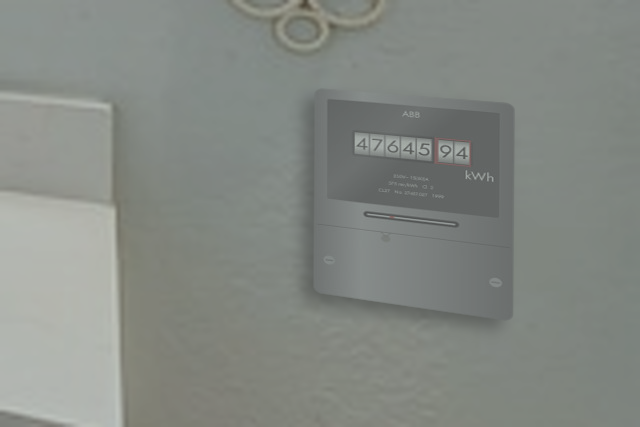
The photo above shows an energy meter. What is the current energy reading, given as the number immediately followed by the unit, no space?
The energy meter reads 47645.94kWh
